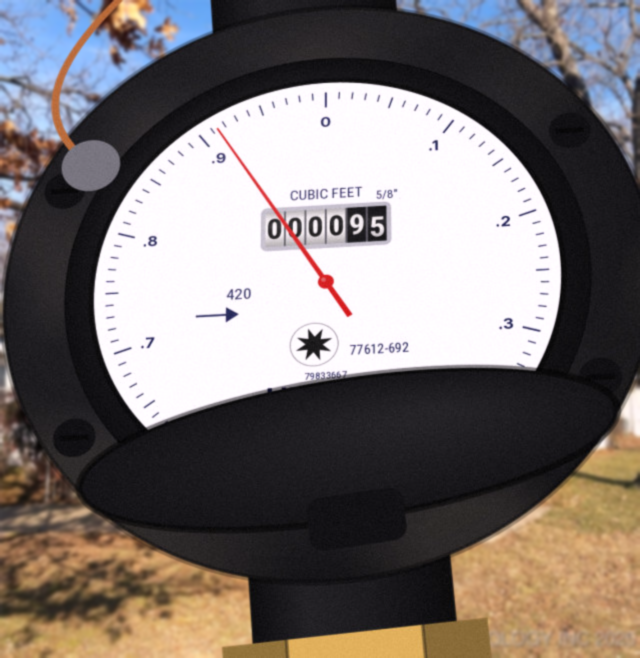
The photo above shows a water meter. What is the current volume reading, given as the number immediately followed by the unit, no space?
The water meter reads 94.91ft³
